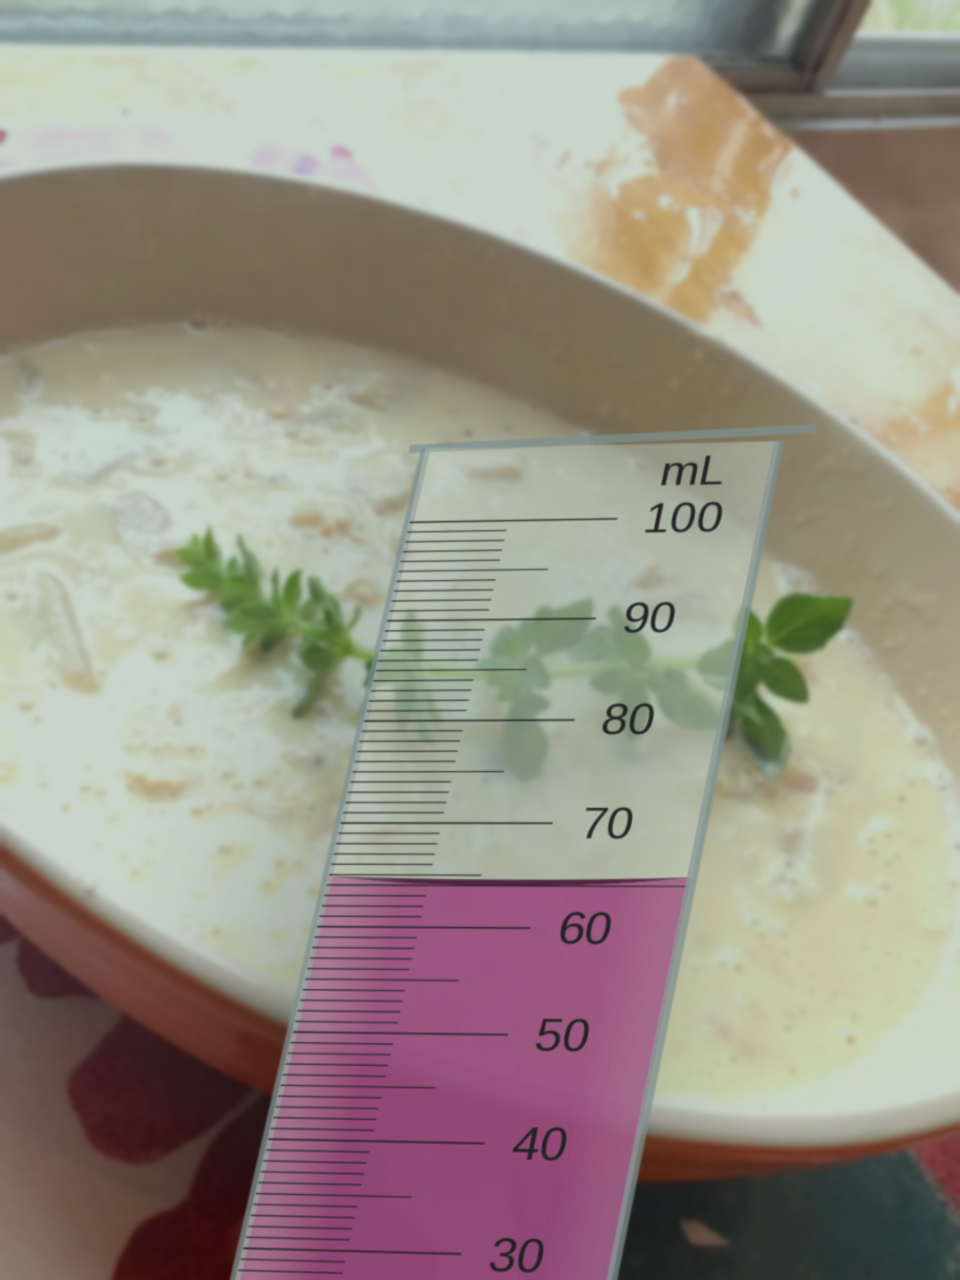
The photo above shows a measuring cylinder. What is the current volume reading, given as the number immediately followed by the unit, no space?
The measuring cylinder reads 64mL
